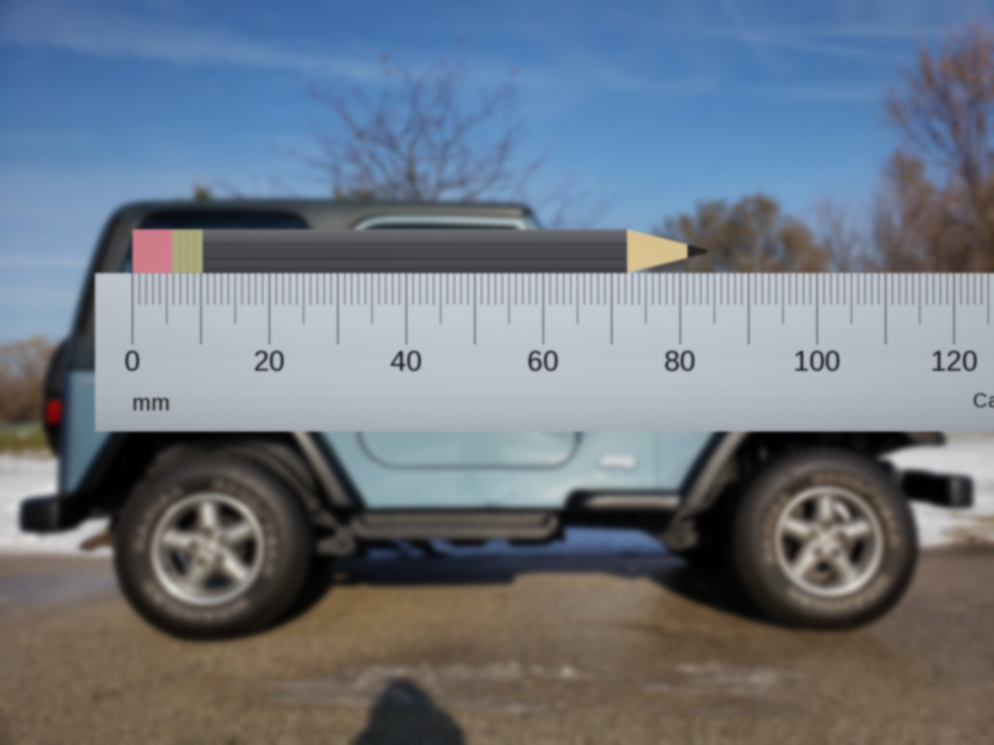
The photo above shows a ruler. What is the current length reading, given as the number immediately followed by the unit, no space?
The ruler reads 84mm
